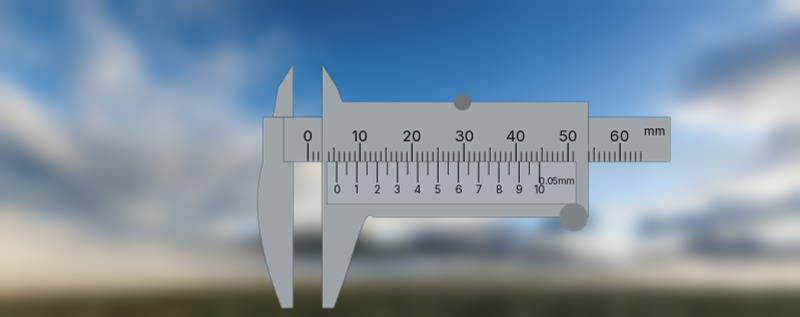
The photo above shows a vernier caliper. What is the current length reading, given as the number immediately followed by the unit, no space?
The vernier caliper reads 5.5mm
